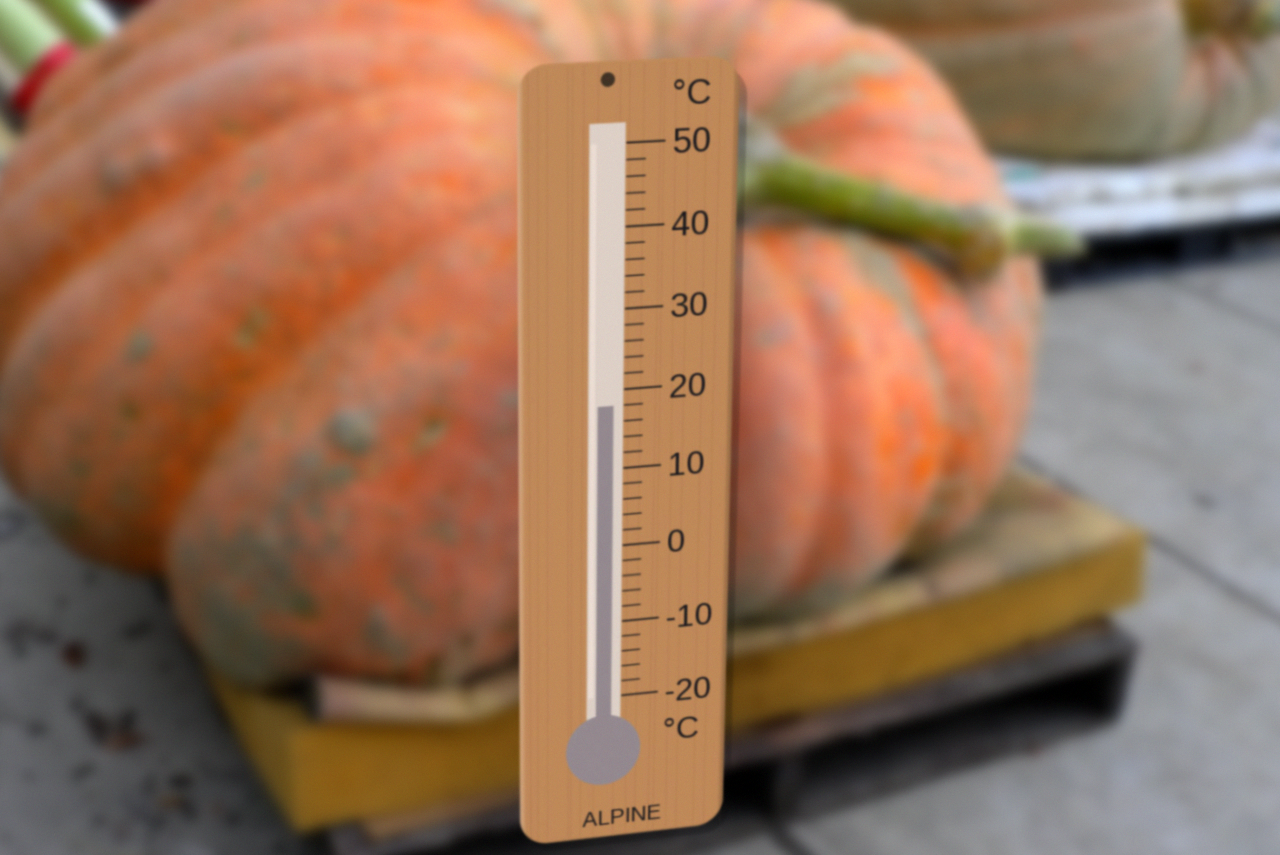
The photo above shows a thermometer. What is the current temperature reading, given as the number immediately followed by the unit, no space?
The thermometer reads 18°C
